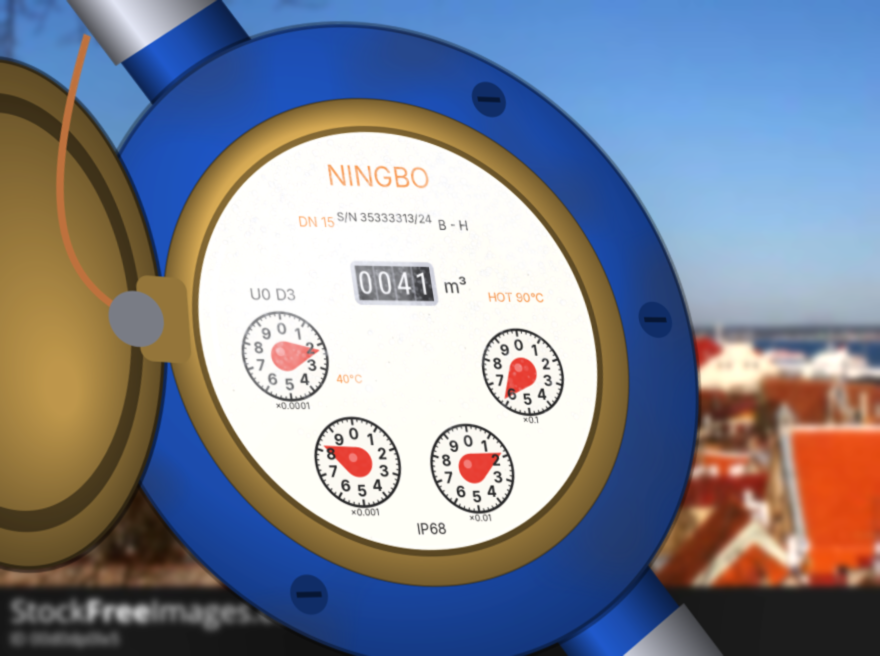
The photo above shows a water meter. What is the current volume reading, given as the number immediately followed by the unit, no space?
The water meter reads 41.6182m³
